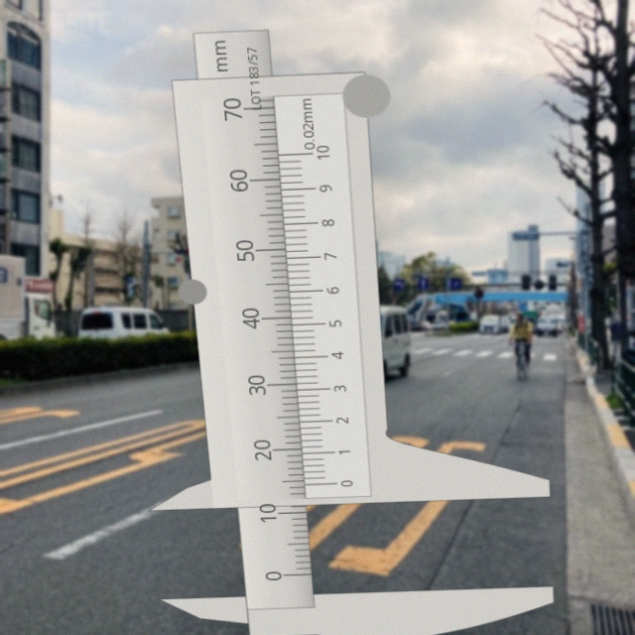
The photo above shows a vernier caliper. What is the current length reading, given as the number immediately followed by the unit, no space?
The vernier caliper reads 14.4mm
